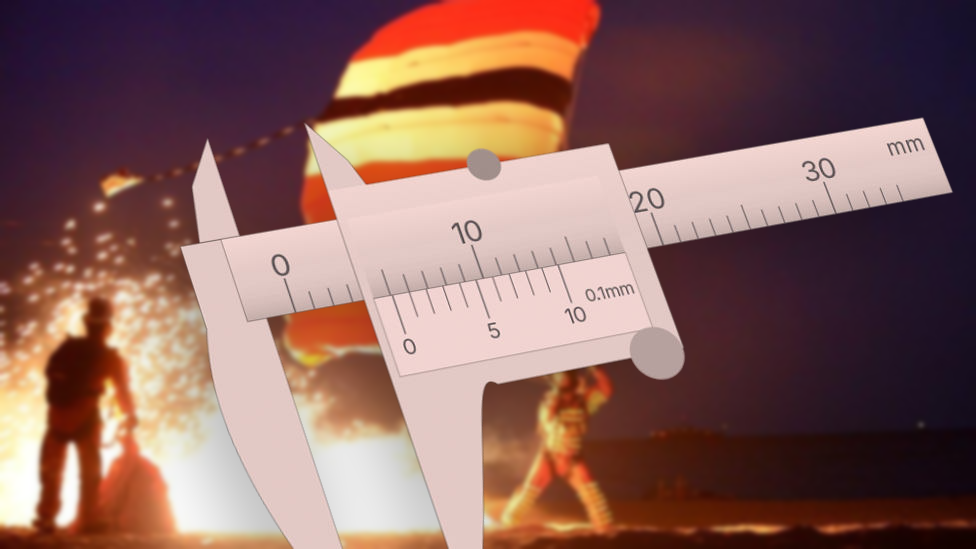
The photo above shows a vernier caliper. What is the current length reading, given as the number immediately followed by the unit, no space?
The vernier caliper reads 5.1mm
